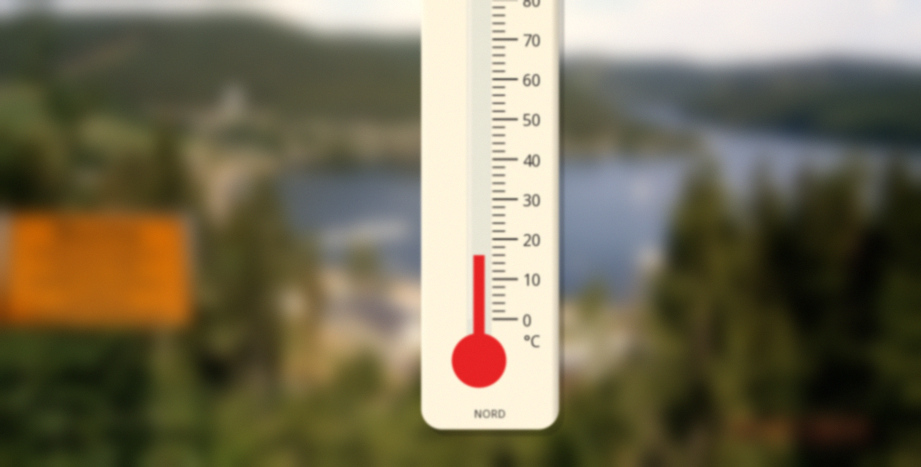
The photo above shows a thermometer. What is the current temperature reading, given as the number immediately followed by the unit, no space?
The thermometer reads 16°C
